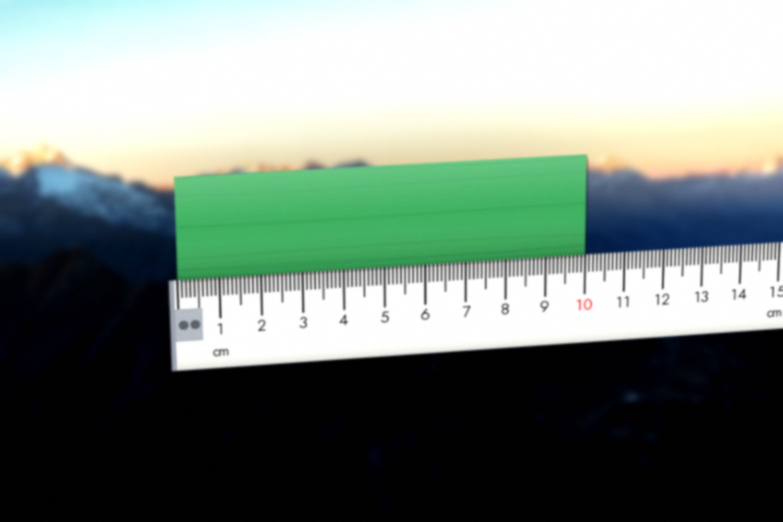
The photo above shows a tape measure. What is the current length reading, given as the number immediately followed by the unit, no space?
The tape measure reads 10cm
